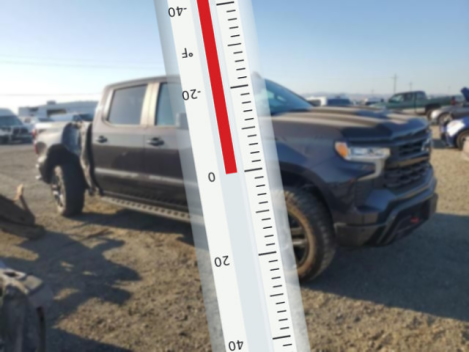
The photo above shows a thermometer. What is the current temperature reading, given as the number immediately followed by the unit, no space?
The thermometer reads 0°F
